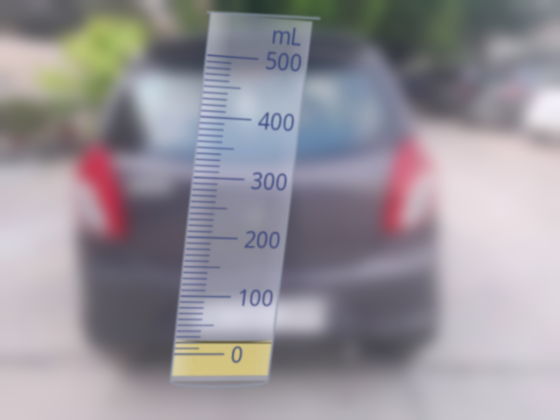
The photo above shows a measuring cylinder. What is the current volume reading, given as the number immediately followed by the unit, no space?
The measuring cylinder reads 20mL
